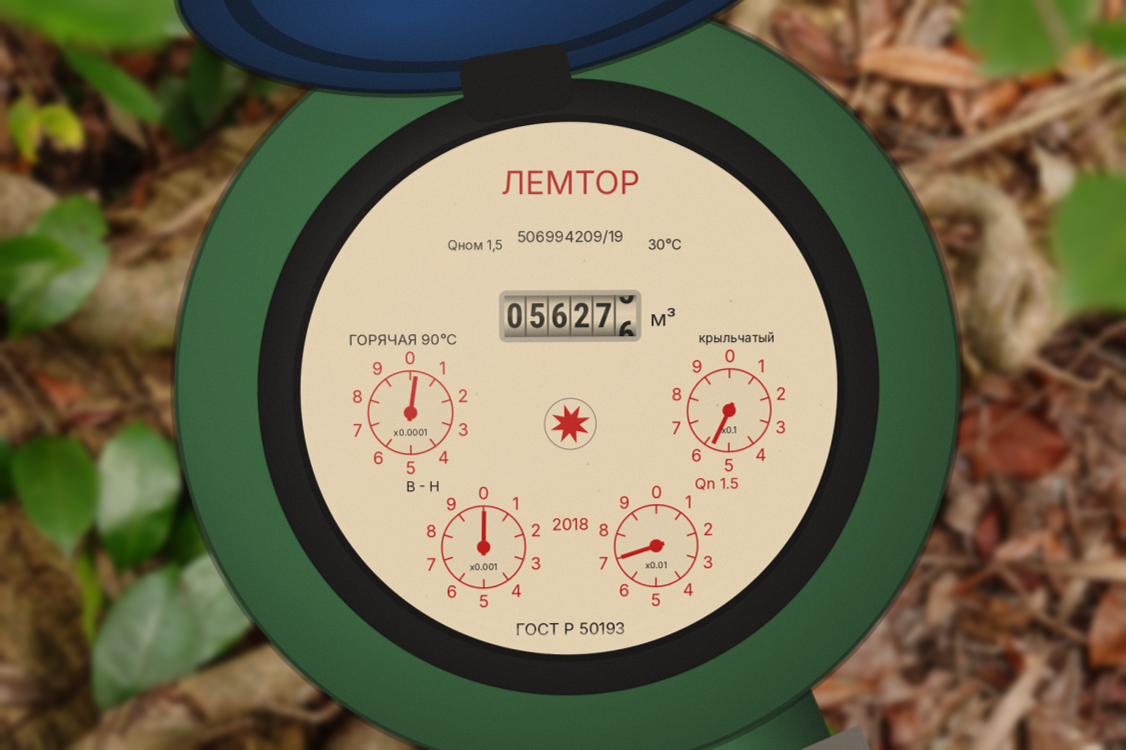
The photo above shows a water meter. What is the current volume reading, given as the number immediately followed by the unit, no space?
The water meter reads 56275.5700m³
